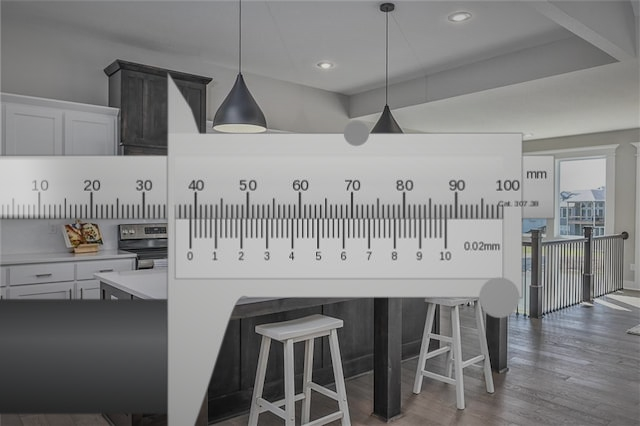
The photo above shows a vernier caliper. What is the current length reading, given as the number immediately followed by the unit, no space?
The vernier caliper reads 39.0mm
